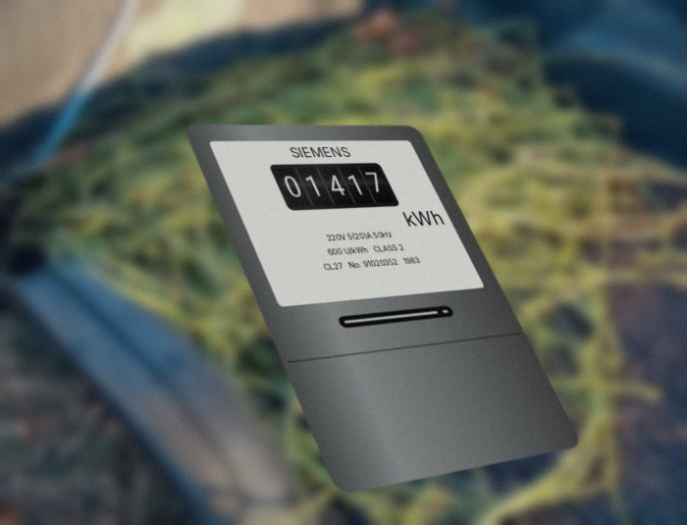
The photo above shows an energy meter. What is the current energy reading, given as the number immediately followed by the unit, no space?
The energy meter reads 1417kWh
